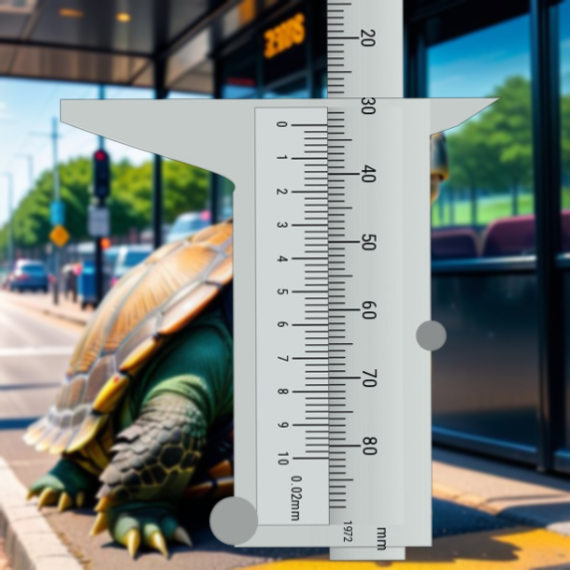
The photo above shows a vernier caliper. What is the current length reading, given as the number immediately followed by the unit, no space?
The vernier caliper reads 32.8mm
